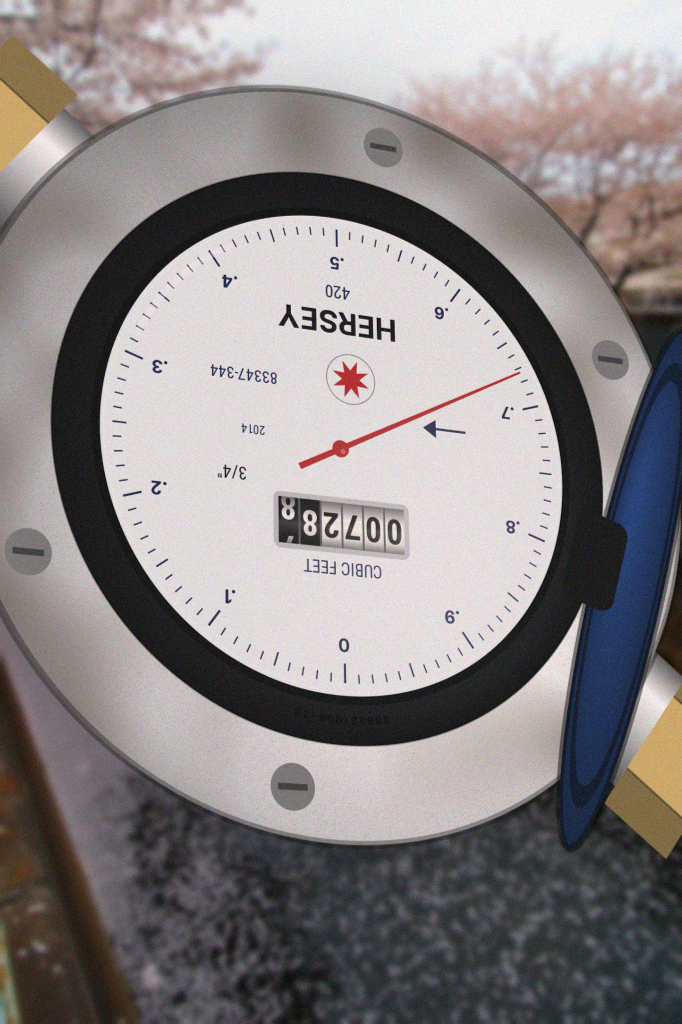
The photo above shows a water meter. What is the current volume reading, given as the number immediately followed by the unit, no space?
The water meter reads 7287.67ft³
